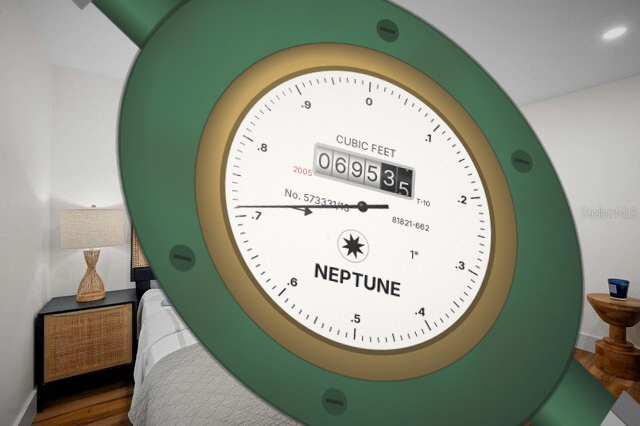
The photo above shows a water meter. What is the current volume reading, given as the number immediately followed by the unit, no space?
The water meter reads 69534.71ft³
